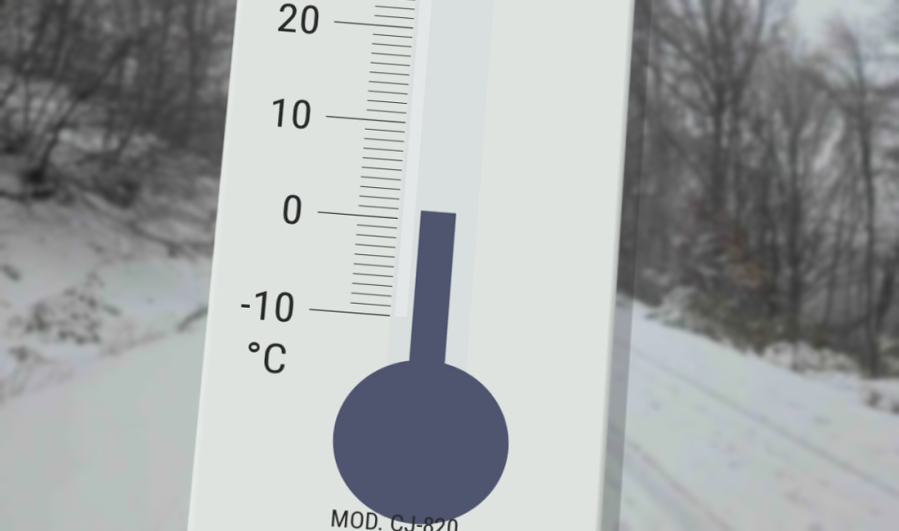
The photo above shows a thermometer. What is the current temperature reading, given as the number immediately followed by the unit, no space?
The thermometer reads 1°C
